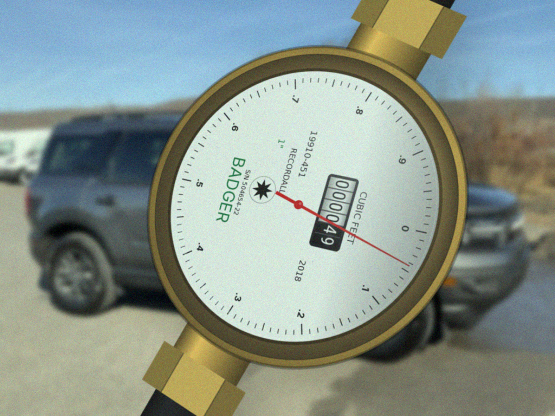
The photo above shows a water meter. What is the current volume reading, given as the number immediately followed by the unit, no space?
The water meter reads 49.04ft³
